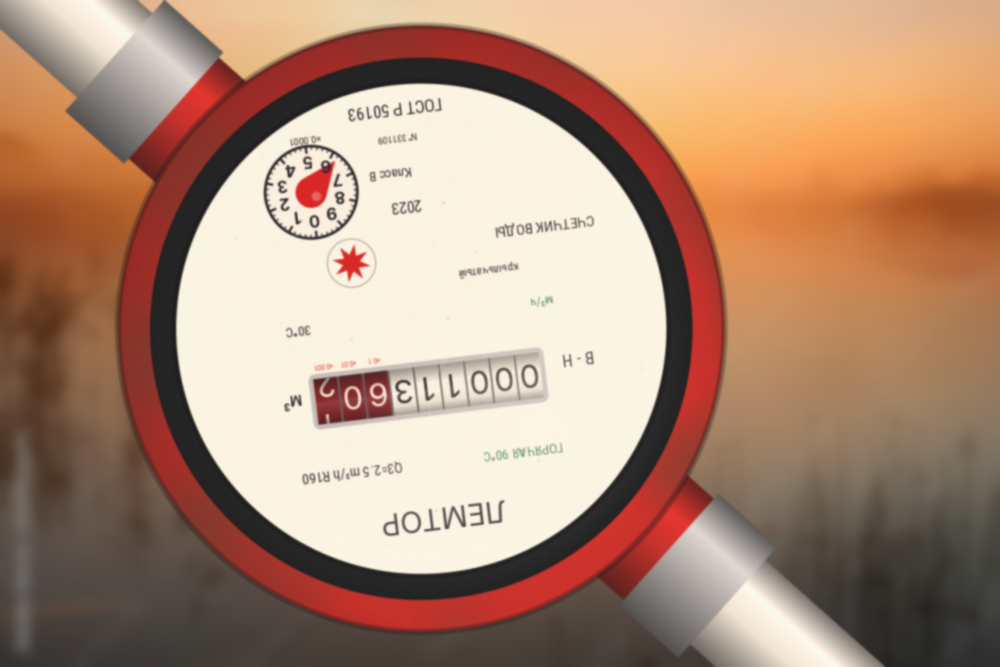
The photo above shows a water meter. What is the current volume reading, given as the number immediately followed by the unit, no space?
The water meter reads 113.6016m³
